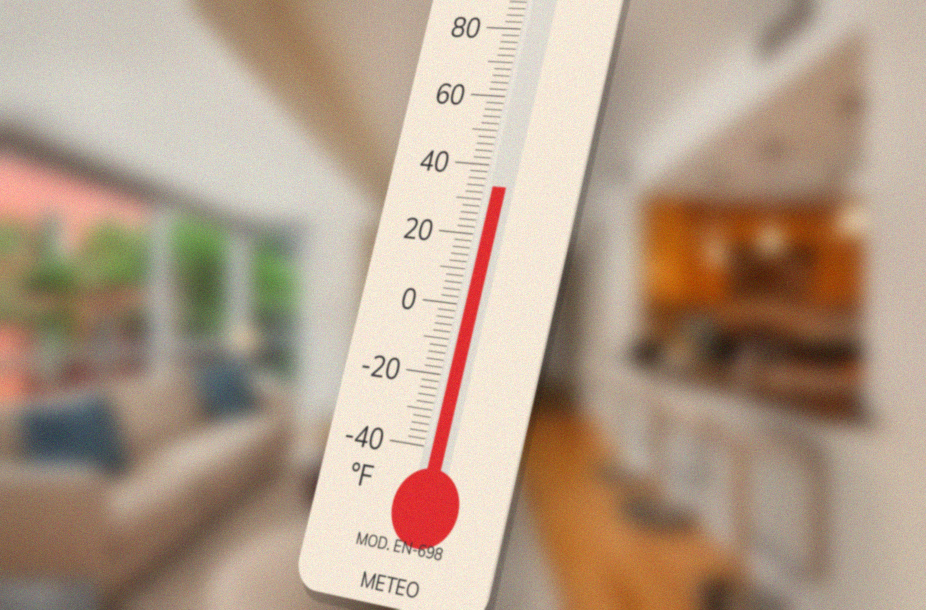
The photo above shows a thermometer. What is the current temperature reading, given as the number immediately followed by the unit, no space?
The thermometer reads 34°F
